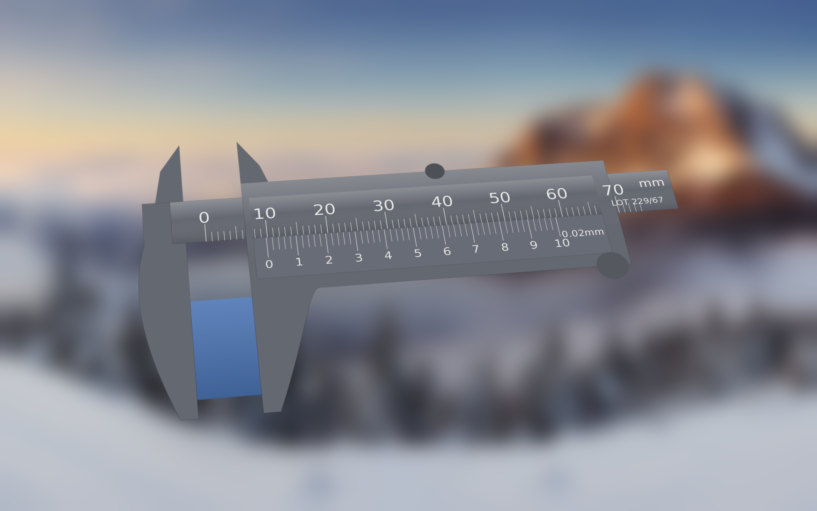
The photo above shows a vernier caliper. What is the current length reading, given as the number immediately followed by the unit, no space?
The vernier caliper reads 9.8mm
